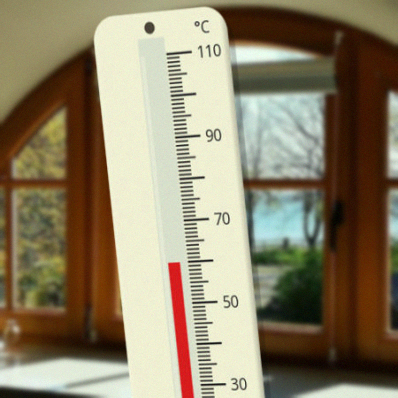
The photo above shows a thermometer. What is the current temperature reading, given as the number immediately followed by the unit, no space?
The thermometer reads 60°C
